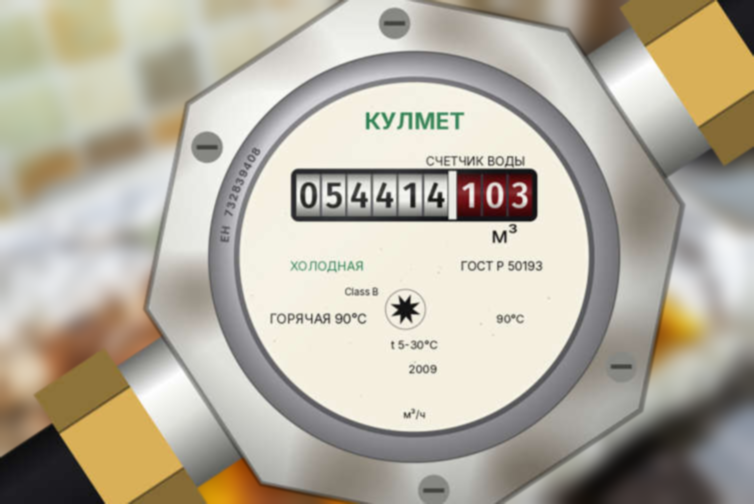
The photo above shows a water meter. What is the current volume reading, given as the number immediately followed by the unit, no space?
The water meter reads 54414.103m³
